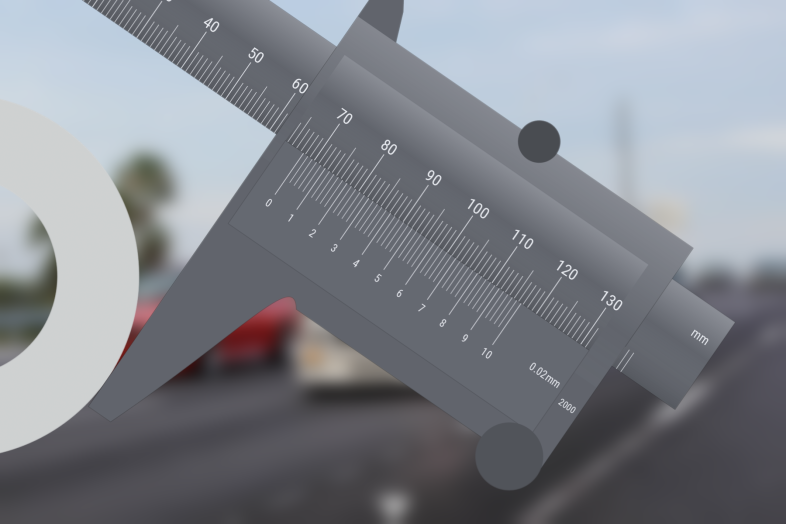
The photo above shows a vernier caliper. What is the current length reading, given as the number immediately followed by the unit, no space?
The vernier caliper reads 67.6mm
